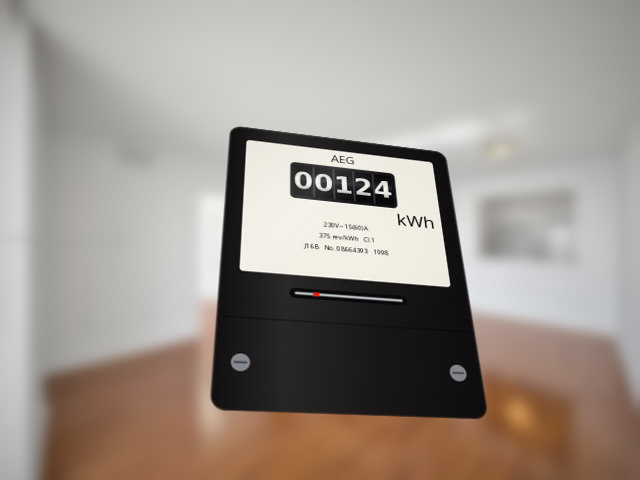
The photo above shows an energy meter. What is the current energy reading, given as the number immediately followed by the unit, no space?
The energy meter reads 124kWh
